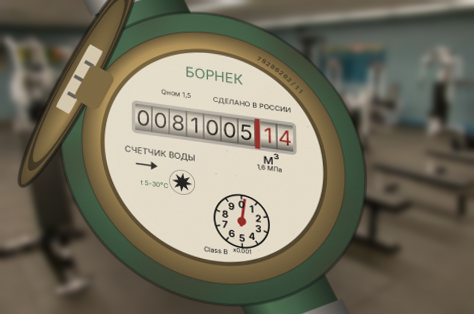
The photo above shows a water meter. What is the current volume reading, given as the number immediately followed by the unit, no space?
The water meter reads 81005.140m³
